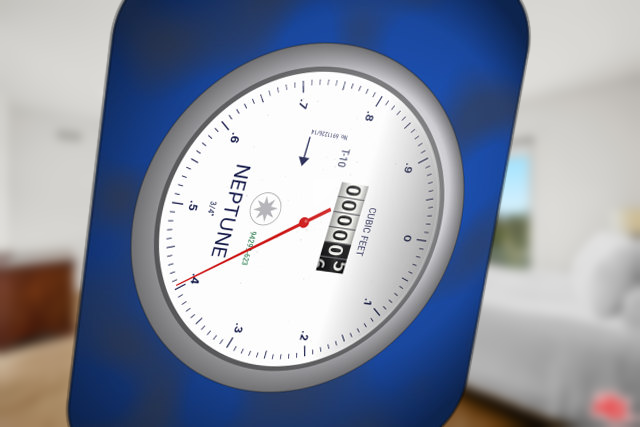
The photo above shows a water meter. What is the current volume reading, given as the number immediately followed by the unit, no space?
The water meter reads 5.40ft³
